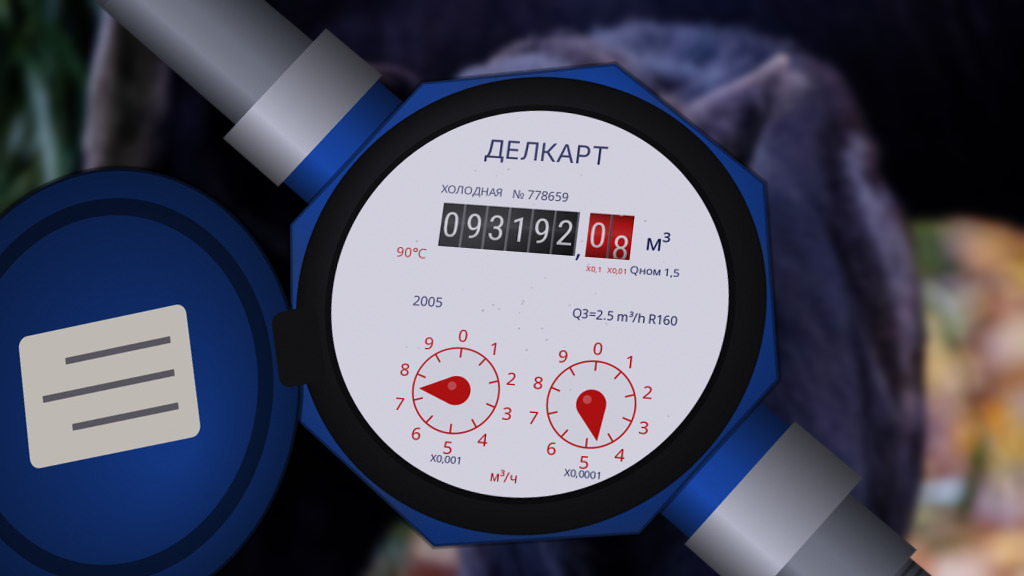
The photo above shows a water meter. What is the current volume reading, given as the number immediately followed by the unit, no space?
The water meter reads 93192.0774m³
